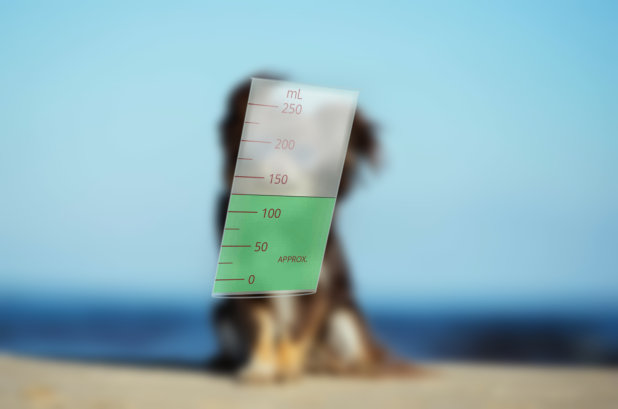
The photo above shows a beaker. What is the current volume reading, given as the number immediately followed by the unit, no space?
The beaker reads 125mL
